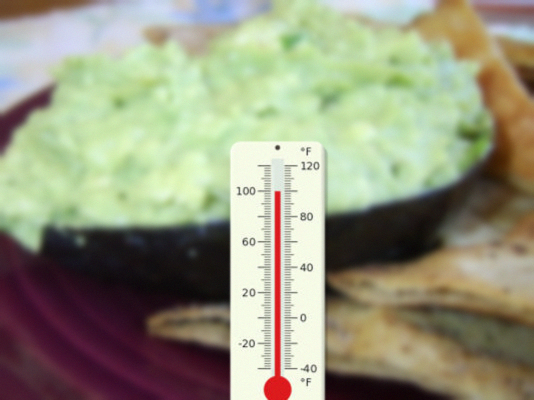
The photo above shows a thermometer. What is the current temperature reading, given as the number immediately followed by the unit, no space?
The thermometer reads 100°F
